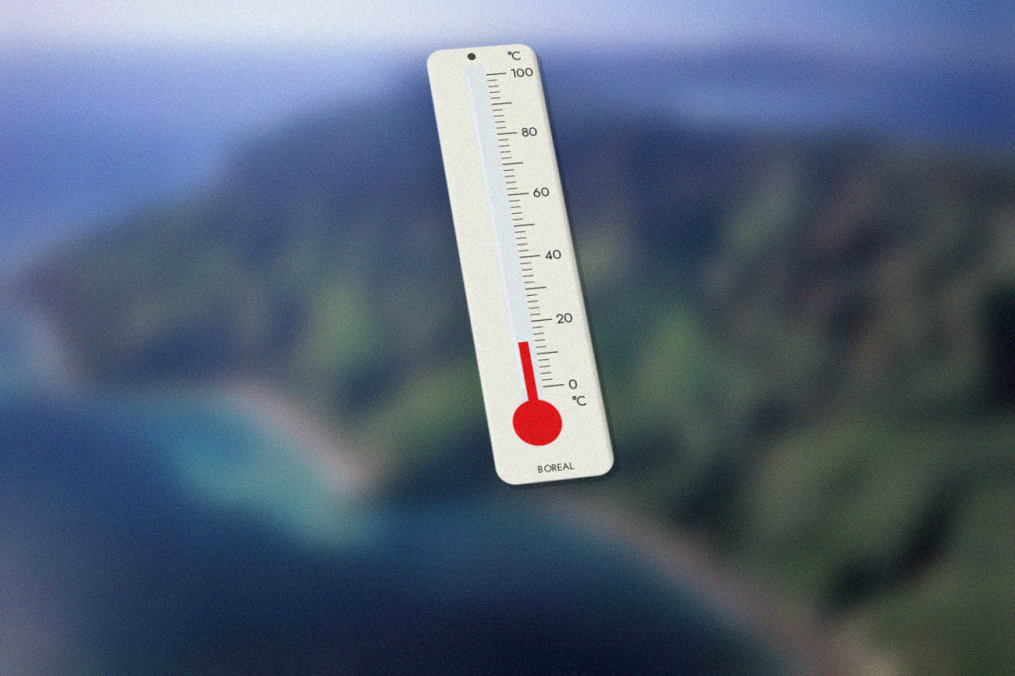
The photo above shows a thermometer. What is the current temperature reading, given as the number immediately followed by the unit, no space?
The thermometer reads 14°C
